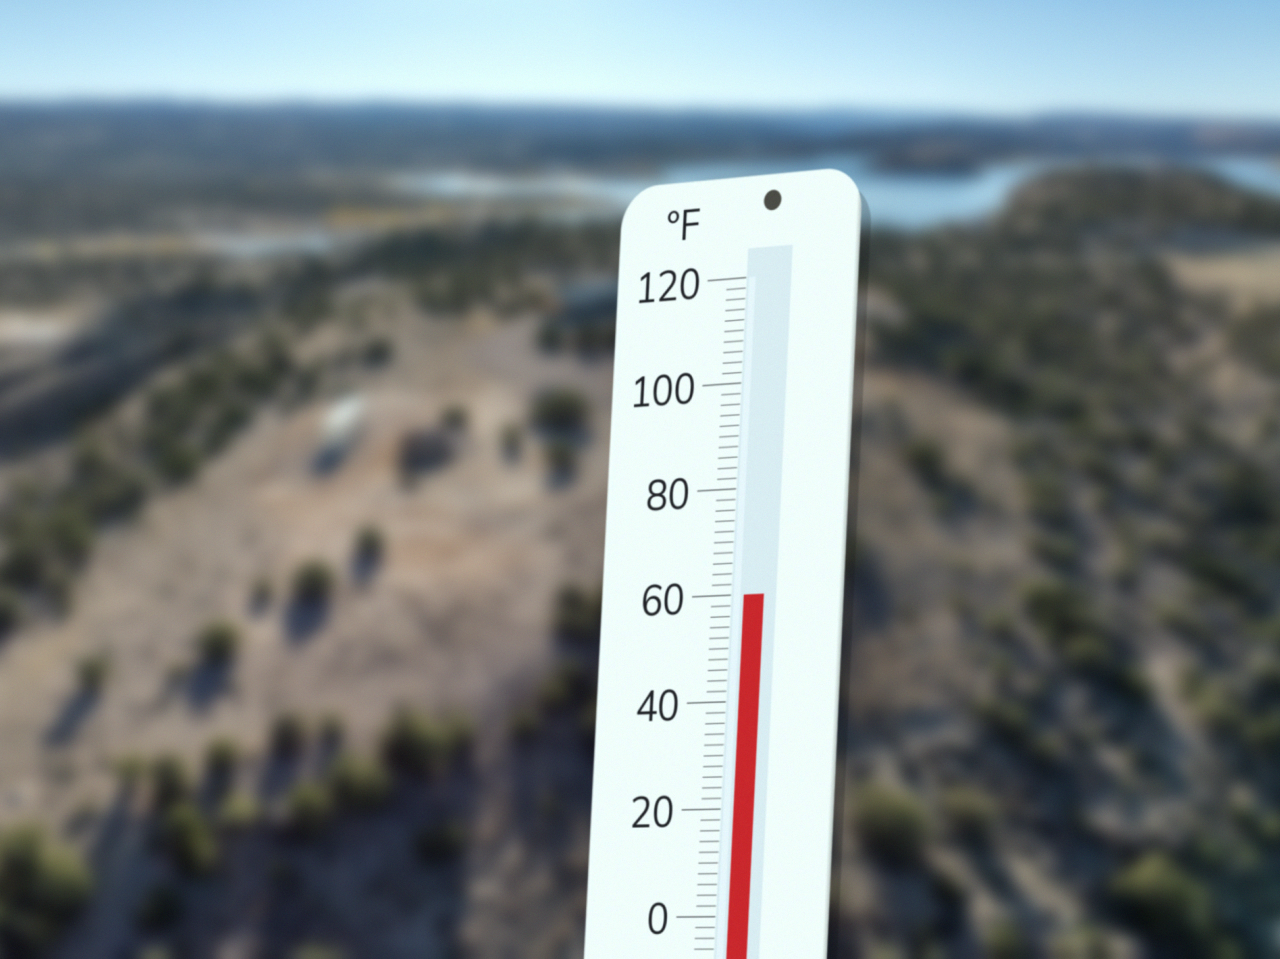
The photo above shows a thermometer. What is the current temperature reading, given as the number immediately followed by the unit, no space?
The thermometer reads 60°F
